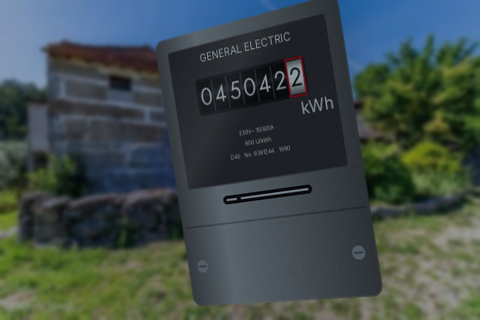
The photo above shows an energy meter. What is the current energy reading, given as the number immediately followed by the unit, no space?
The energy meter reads 45042.2kWh
